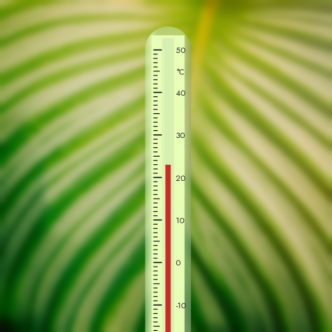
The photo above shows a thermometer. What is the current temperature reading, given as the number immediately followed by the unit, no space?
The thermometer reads 23°C
